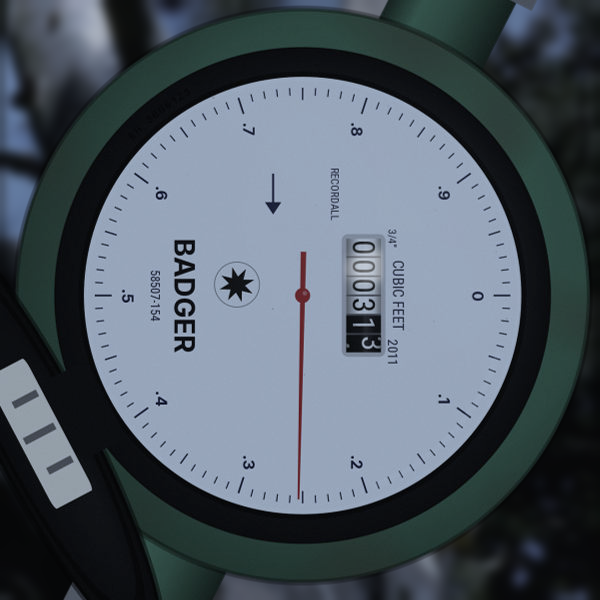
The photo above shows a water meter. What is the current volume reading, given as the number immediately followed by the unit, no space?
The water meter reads 313.25ft³
